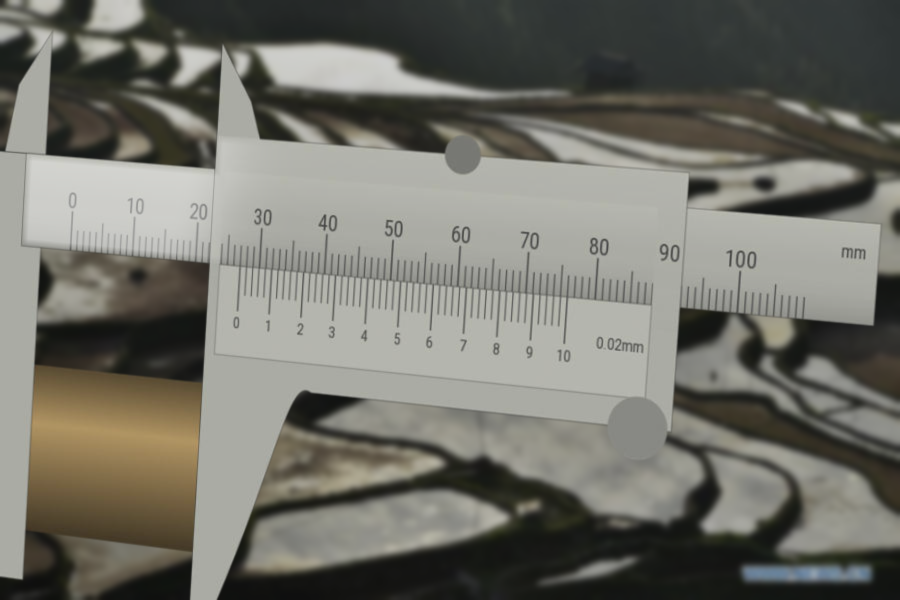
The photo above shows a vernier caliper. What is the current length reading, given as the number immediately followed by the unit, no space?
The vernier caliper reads 27.0mm
